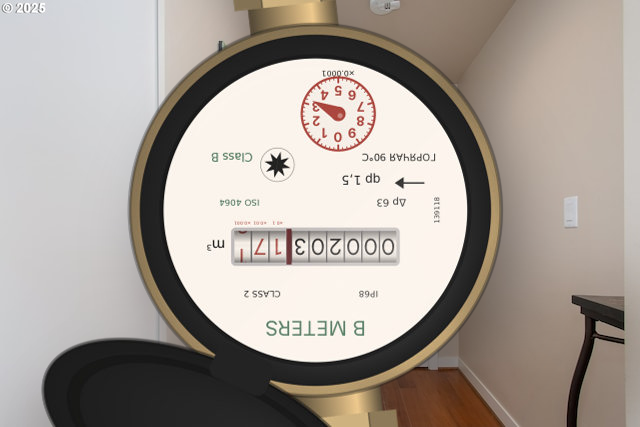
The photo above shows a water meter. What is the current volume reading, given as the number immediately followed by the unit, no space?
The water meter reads 203.1713m³
